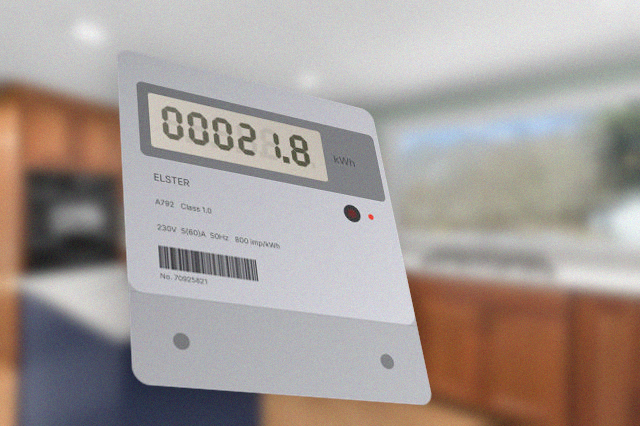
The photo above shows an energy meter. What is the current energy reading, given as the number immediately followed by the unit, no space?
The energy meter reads 21.8kWh
